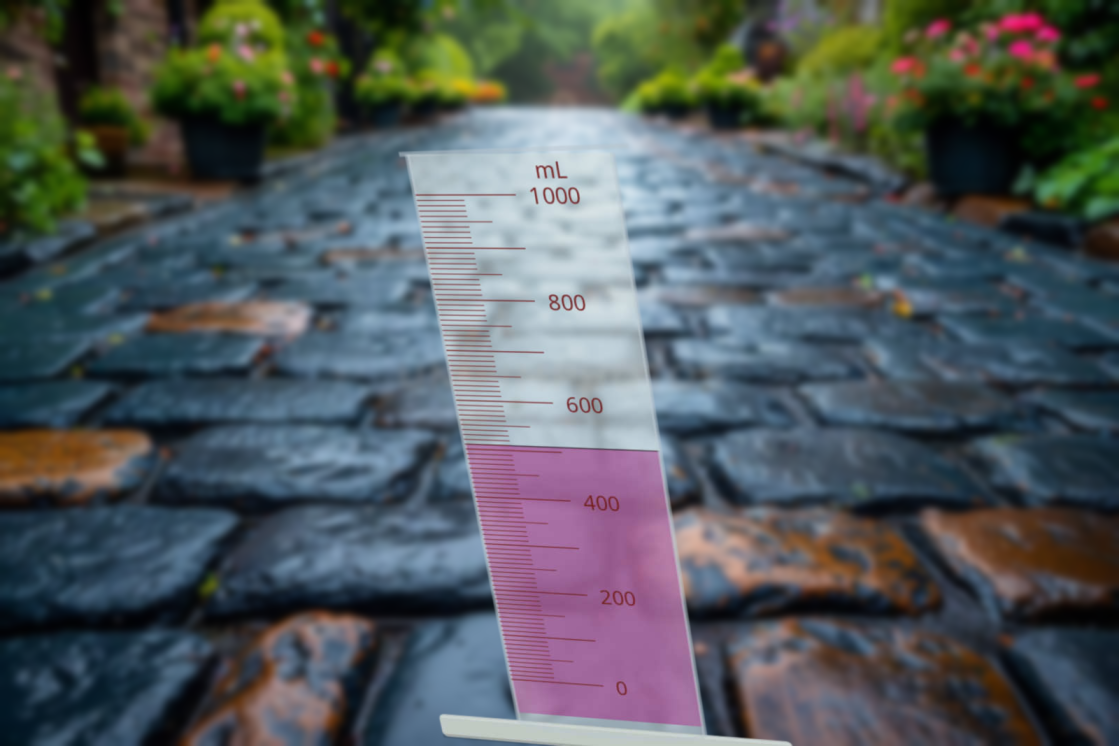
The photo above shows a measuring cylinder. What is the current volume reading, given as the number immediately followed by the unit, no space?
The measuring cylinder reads 510mL
